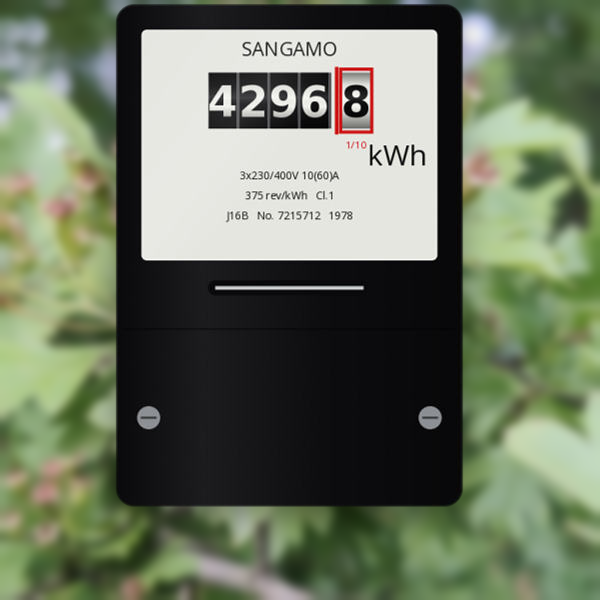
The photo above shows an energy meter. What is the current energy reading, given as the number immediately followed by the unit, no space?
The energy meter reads 4296.8kWh
